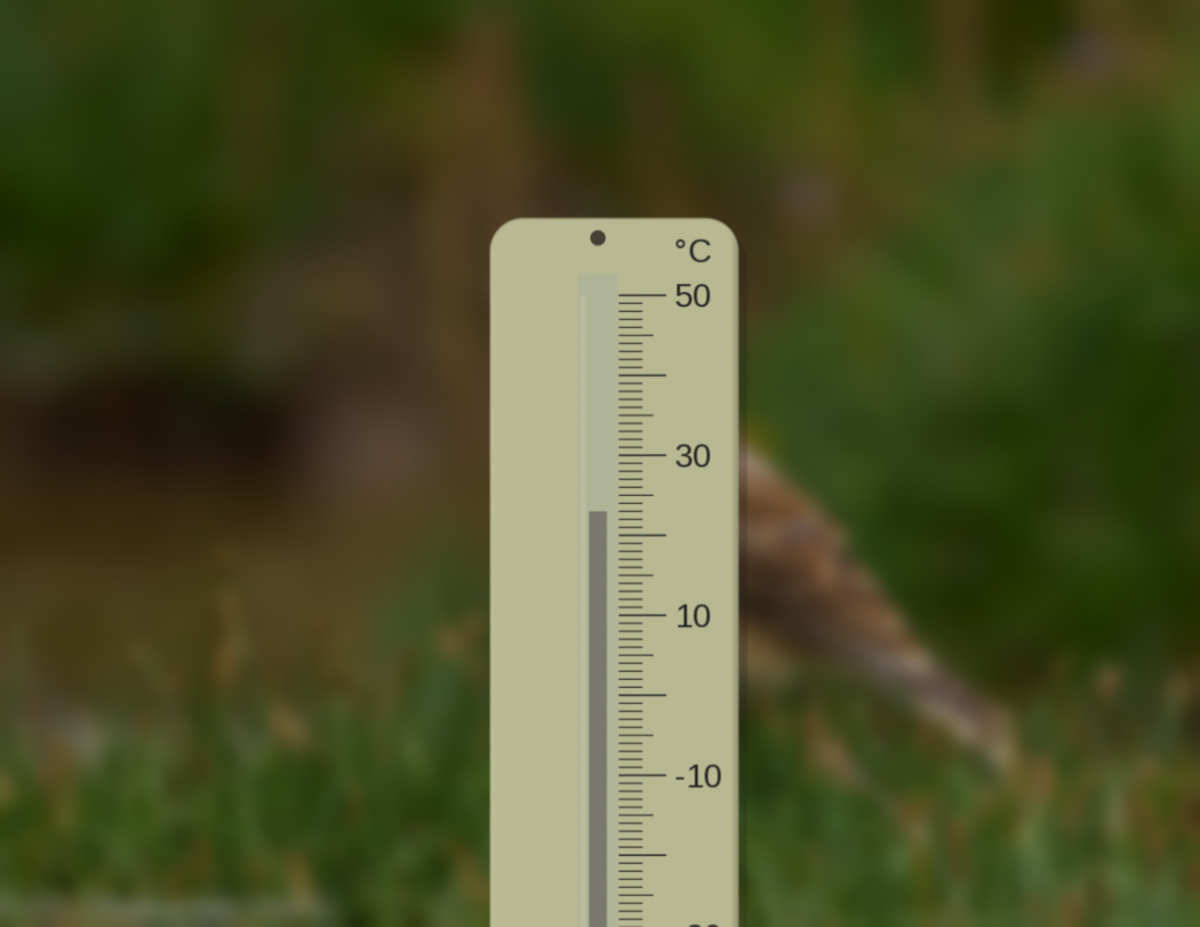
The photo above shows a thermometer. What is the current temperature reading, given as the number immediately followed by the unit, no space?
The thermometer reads 23°C
